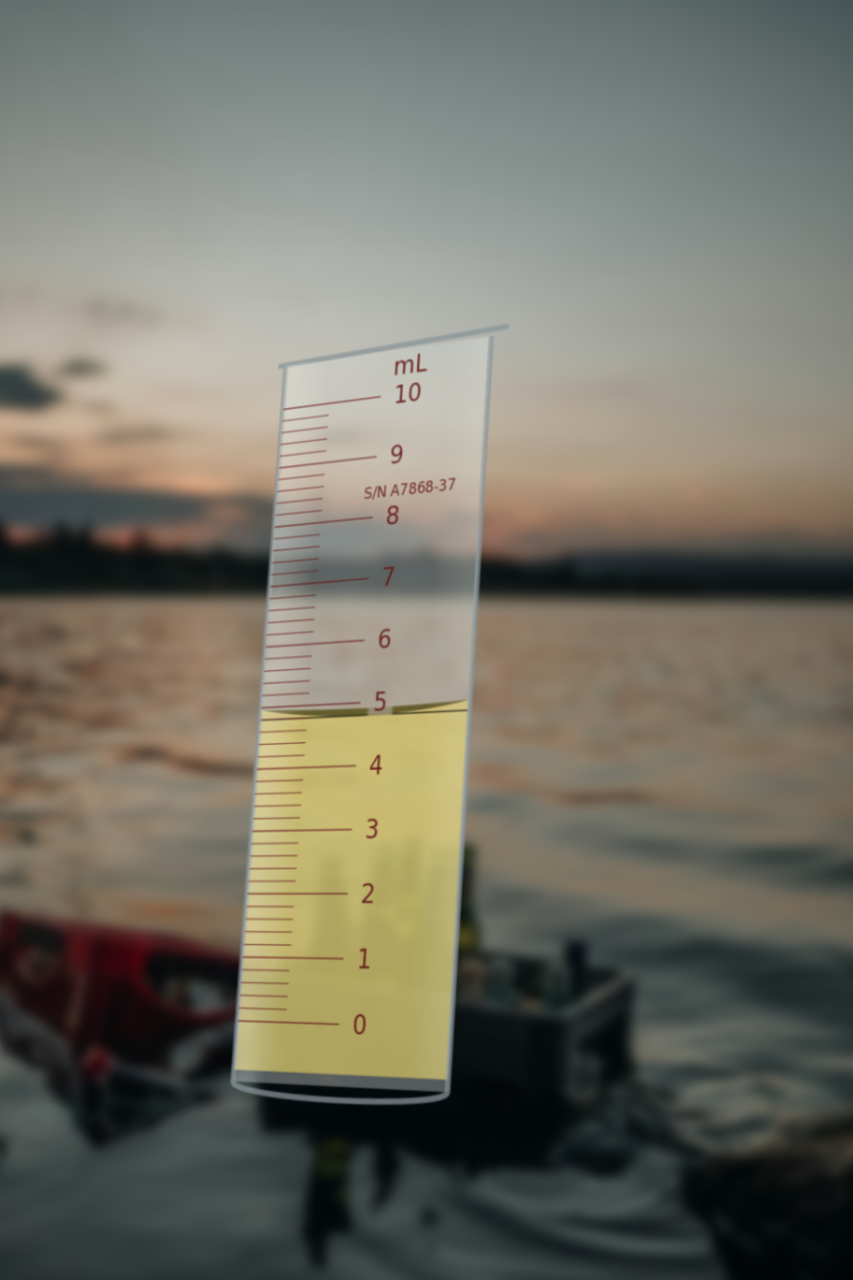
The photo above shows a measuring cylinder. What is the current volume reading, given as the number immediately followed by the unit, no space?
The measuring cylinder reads 4.8mL
